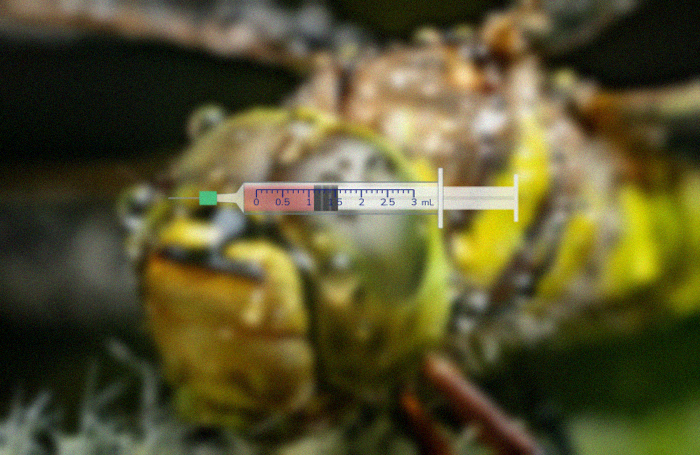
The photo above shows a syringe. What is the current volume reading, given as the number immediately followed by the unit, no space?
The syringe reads 1.1mL
